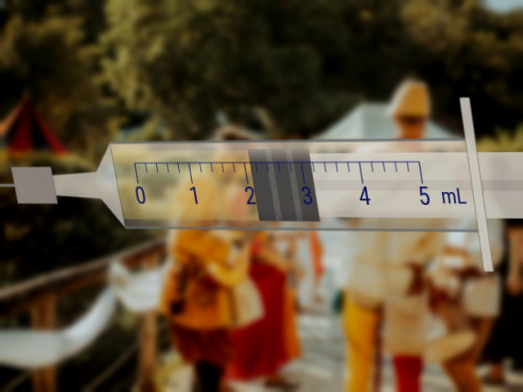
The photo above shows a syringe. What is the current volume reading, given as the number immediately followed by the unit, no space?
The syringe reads 2.1mL
